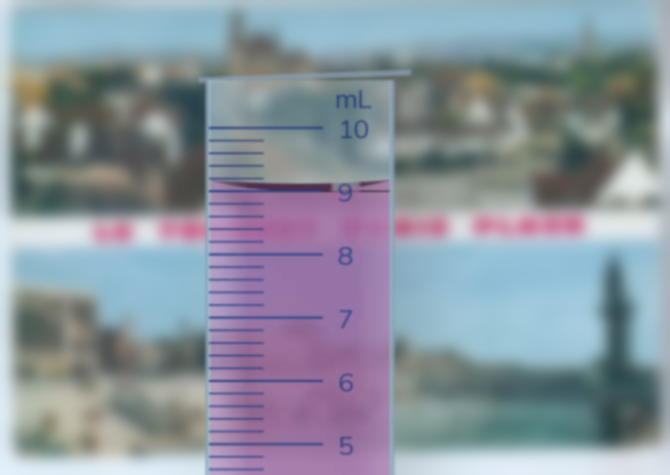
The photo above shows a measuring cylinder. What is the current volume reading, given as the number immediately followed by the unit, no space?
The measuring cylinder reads 9mL
